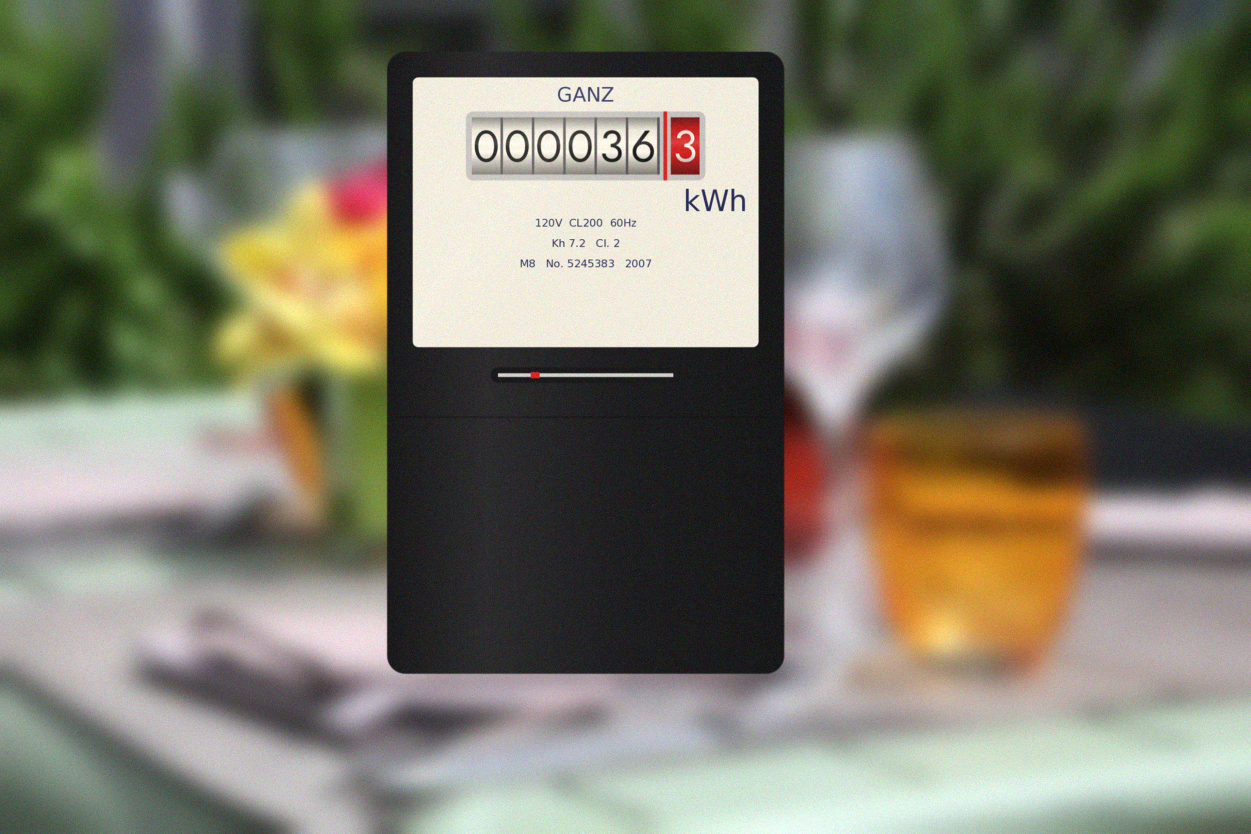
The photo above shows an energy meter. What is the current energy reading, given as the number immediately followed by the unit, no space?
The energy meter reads 36.3kWh
